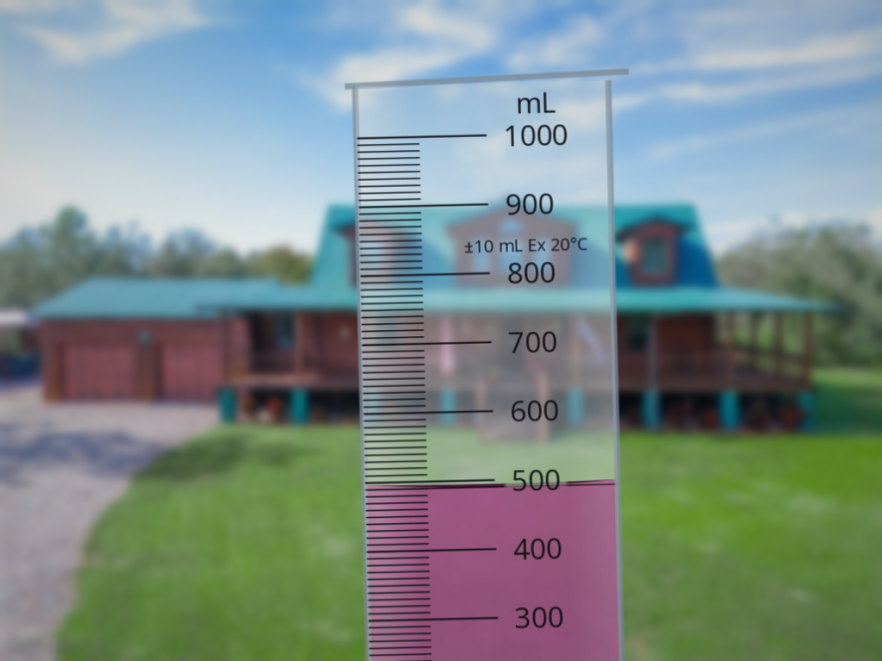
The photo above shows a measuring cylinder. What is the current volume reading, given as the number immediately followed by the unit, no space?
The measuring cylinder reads 490mL
